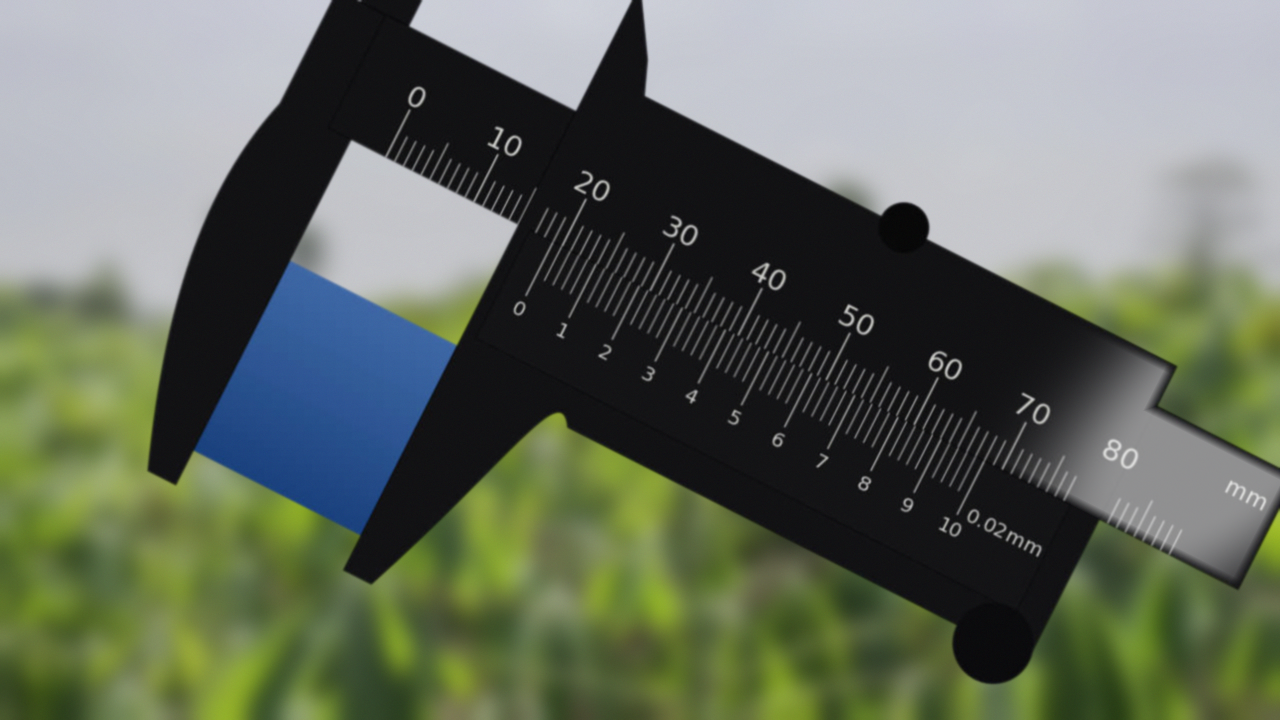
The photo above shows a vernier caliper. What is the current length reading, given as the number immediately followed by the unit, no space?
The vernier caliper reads 19.0mm
